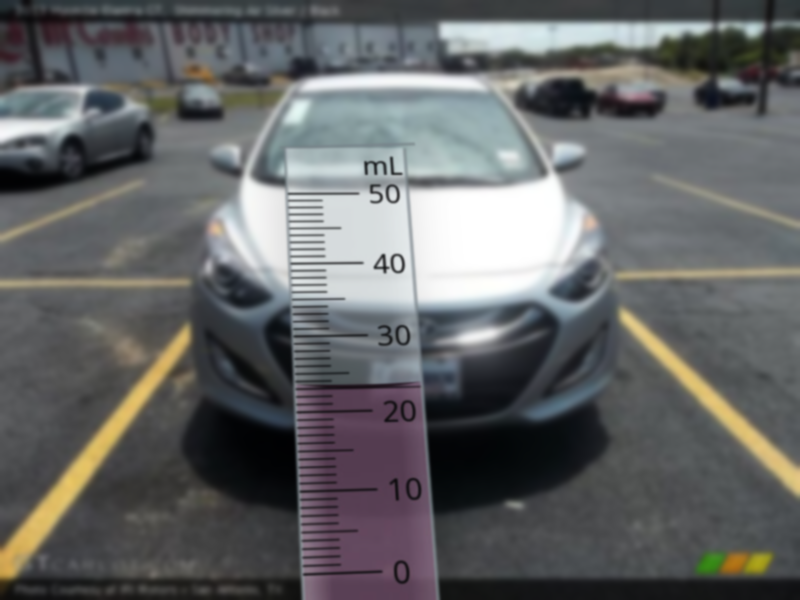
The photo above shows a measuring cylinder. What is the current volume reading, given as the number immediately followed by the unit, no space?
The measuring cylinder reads 23mL
